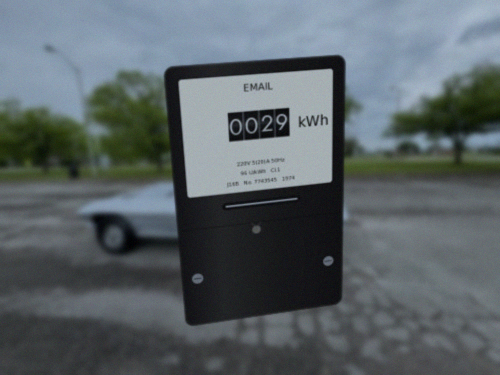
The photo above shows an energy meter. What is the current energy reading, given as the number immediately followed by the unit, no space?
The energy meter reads 29kWh
